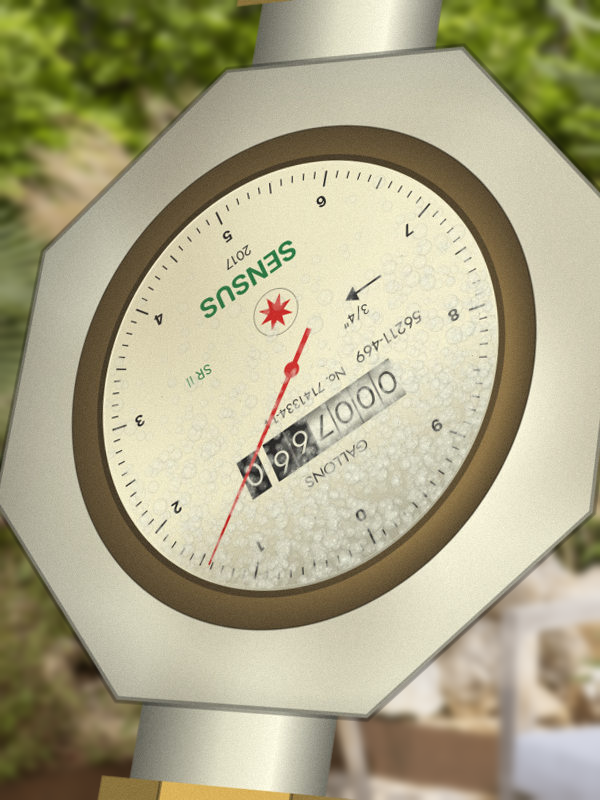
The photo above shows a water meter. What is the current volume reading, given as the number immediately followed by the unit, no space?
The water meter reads 7661.4gal
